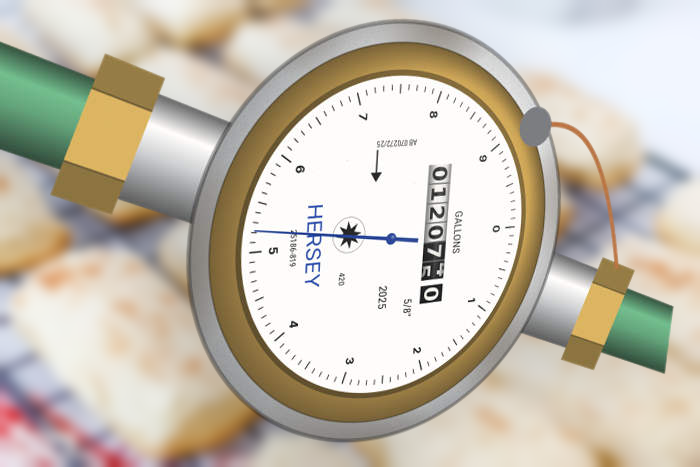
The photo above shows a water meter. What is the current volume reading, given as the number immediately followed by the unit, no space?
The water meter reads 120745.2gal
